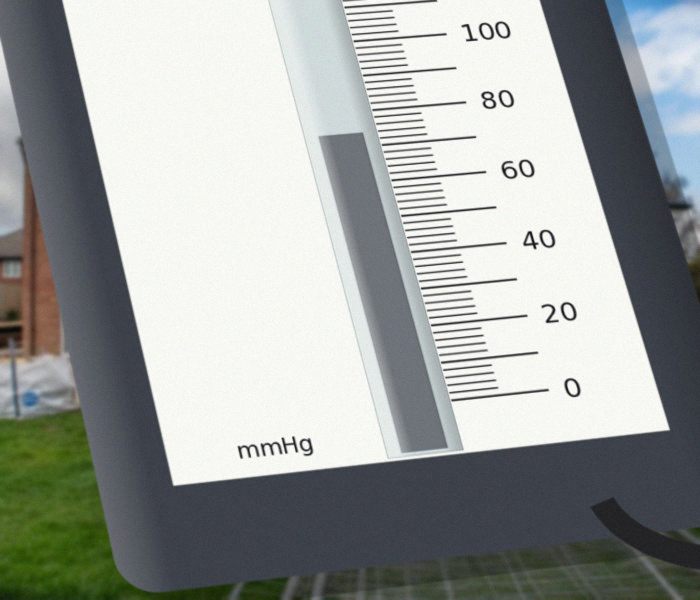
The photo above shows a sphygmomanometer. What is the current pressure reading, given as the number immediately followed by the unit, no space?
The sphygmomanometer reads 74mmHg
